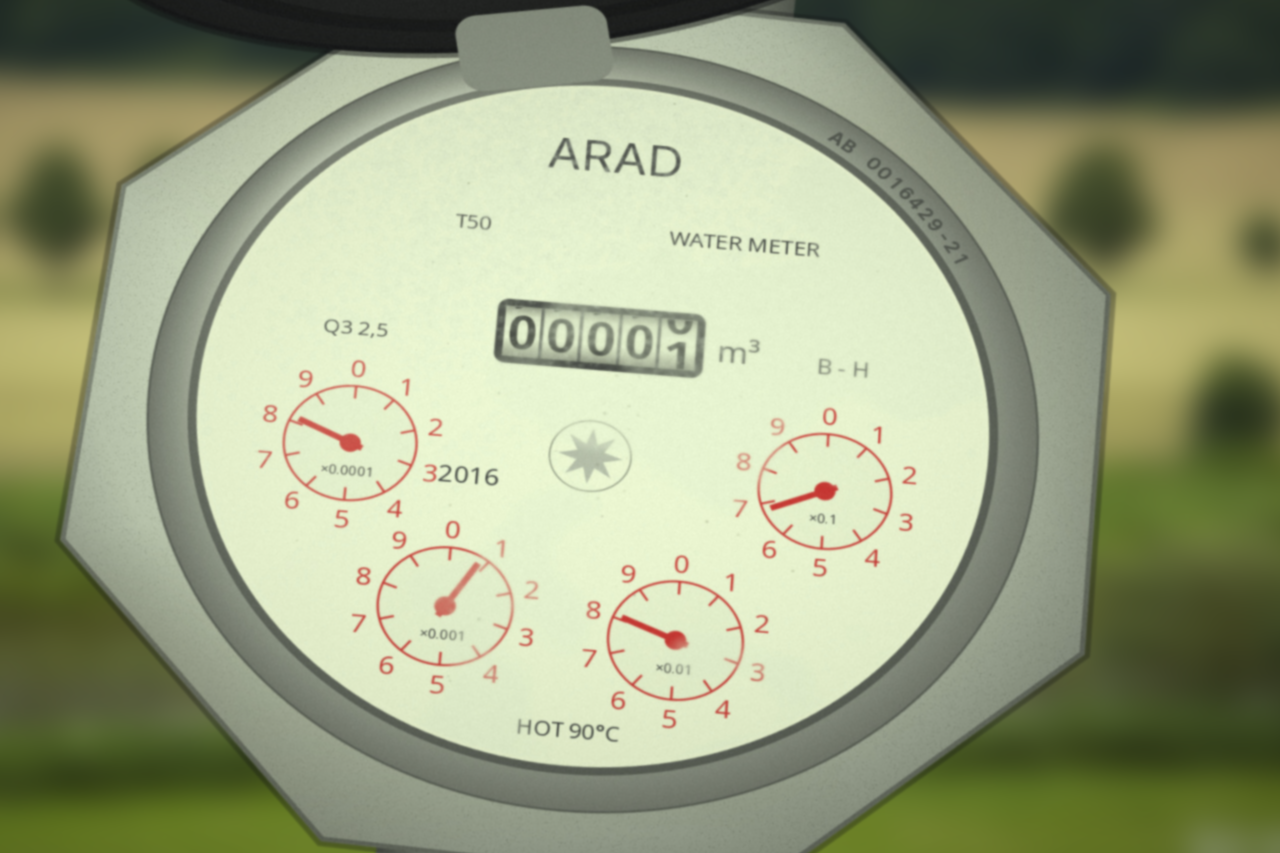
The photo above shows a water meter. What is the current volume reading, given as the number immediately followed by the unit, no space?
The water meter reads 0.6808m³
